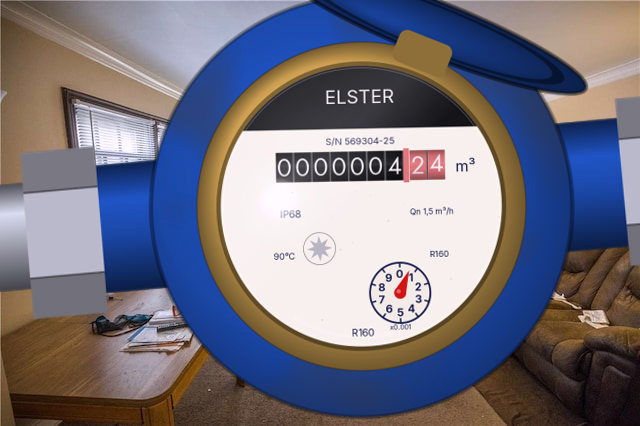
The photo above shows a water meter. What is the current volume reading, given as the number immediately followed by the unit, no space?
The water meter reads 4.240m³
